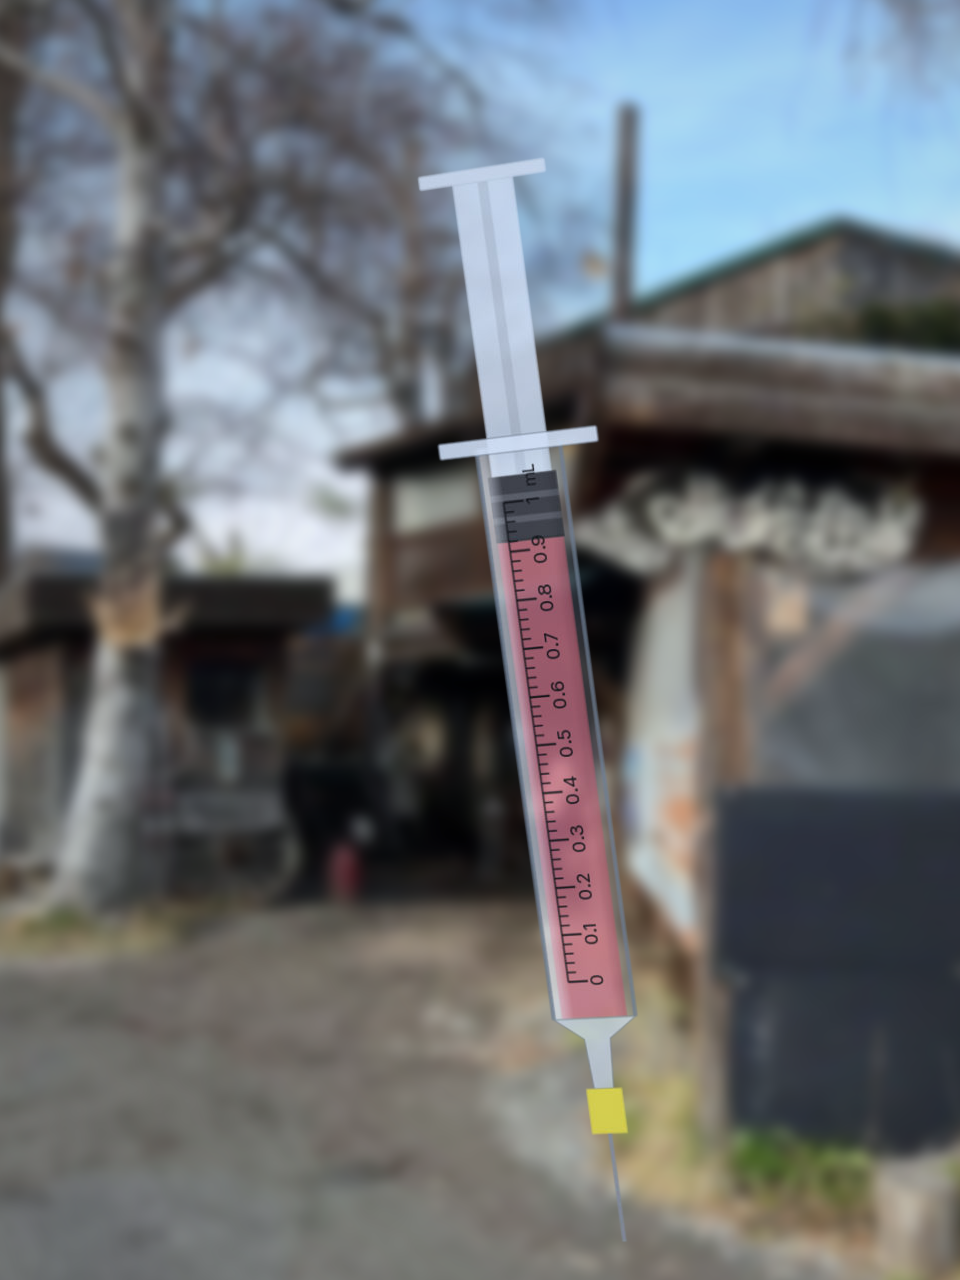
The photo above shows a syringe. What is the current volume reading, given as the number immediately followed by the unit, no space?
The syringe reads 0.92mL
